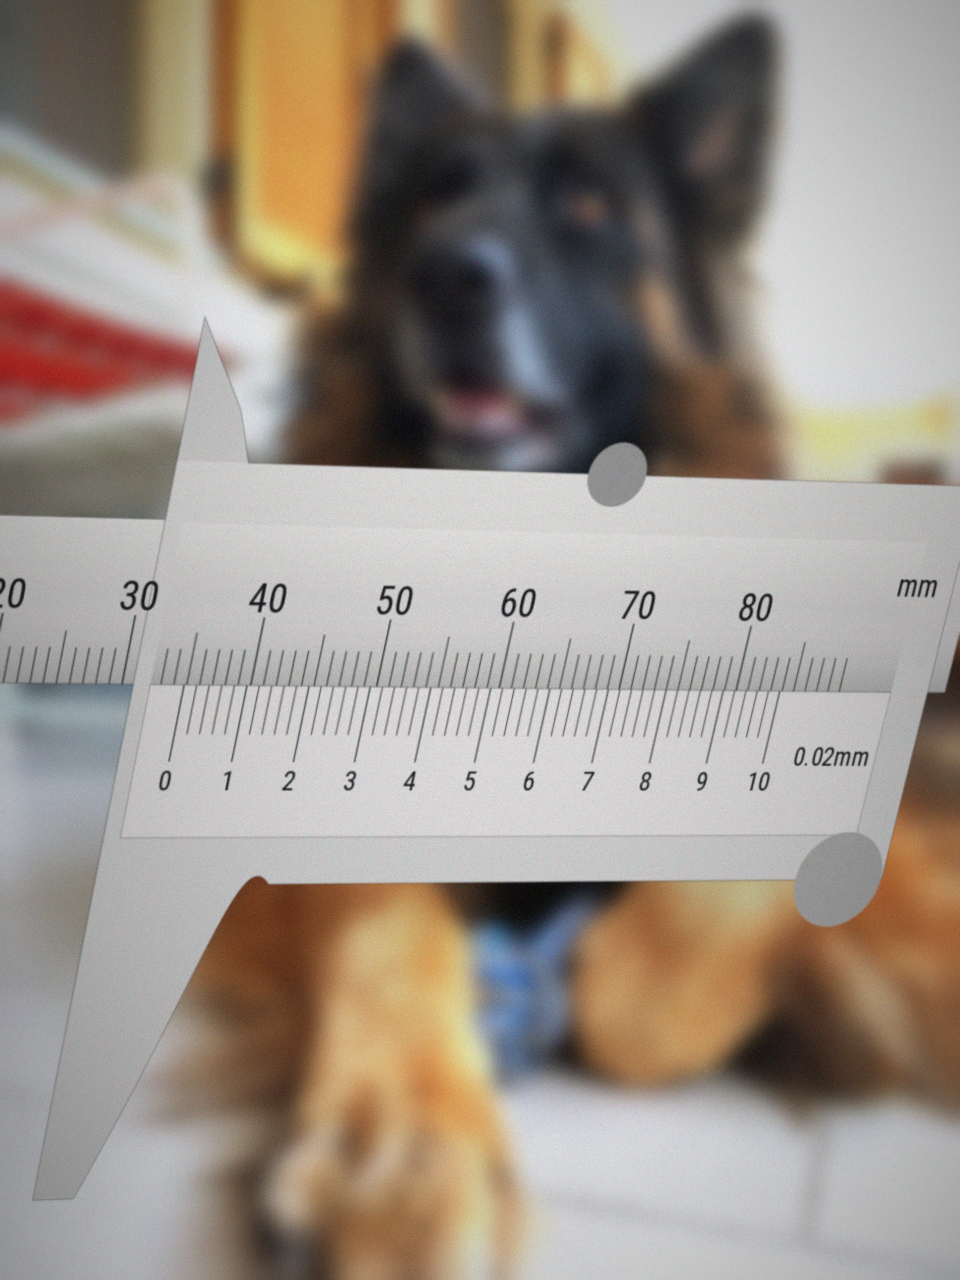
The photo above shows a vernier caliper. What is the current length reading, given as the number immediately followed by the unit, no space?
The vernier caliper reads 34.8mm
